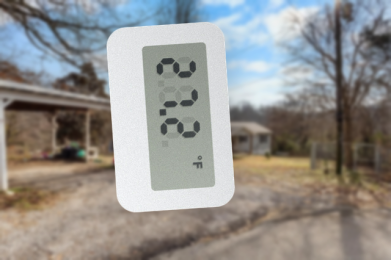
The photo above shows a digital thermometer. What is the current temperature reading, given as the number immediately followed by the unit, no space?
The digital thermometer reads 27.2°F
